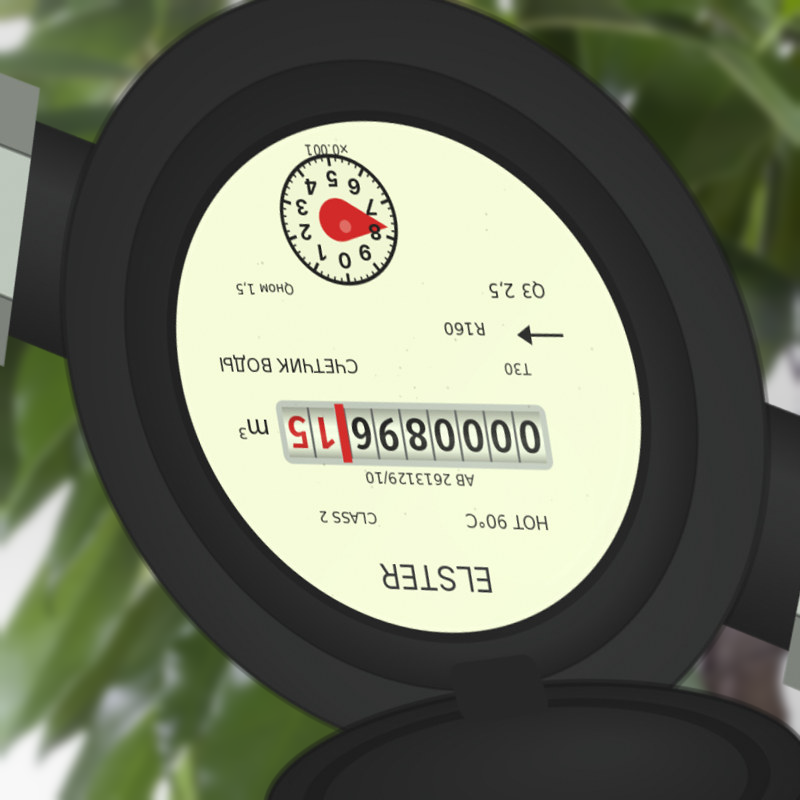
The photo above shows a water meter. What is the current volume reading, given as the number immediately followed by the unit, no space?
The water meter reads 896.157m³
